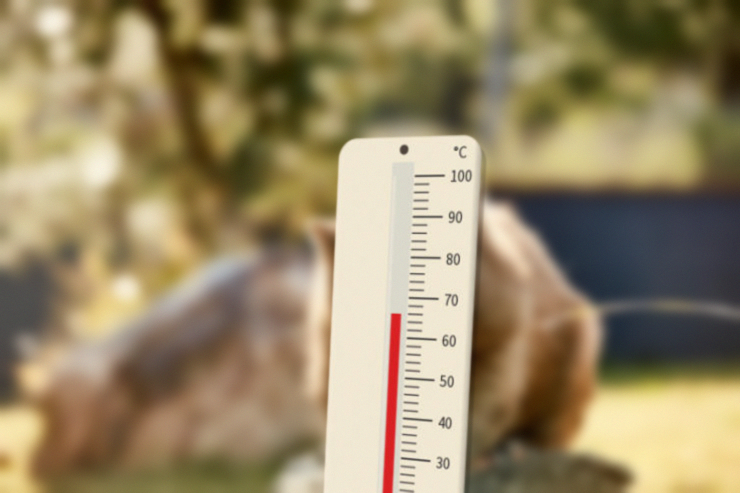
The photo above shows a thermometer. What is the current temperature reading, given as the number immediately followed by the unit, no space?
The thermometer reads 66°C
